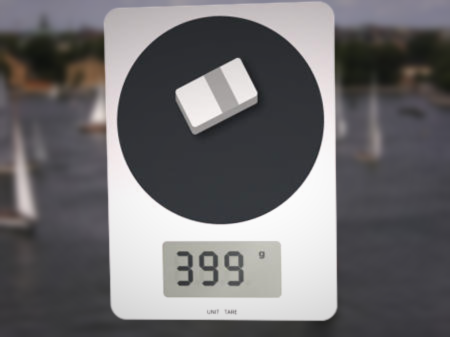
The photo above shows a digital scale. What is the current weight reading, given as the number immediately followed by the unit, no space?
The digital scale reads 399g
